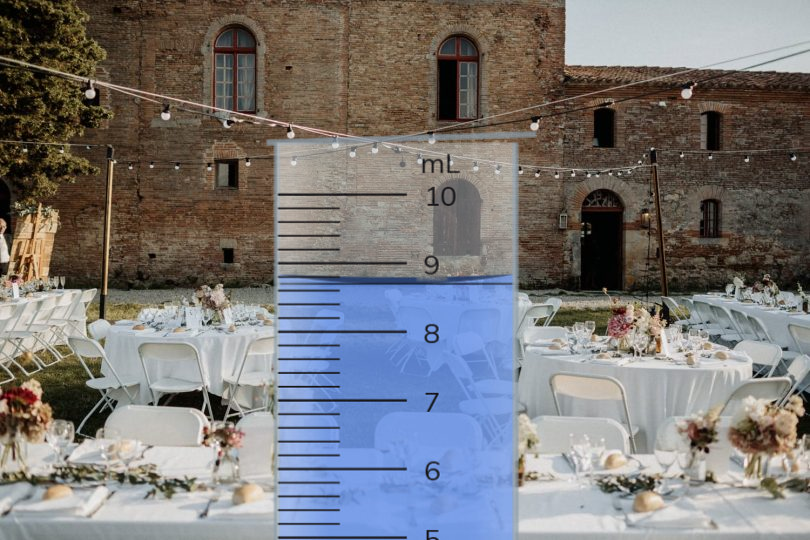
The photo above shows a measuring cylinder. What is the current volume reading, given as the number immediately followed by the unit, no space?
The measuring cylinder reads 8.7mL
